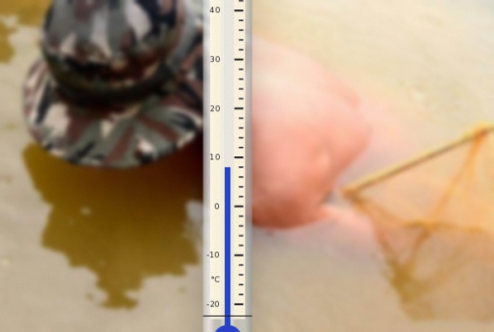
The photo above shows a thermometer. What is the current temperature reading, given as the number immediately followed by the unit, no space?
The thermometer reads 8°C
